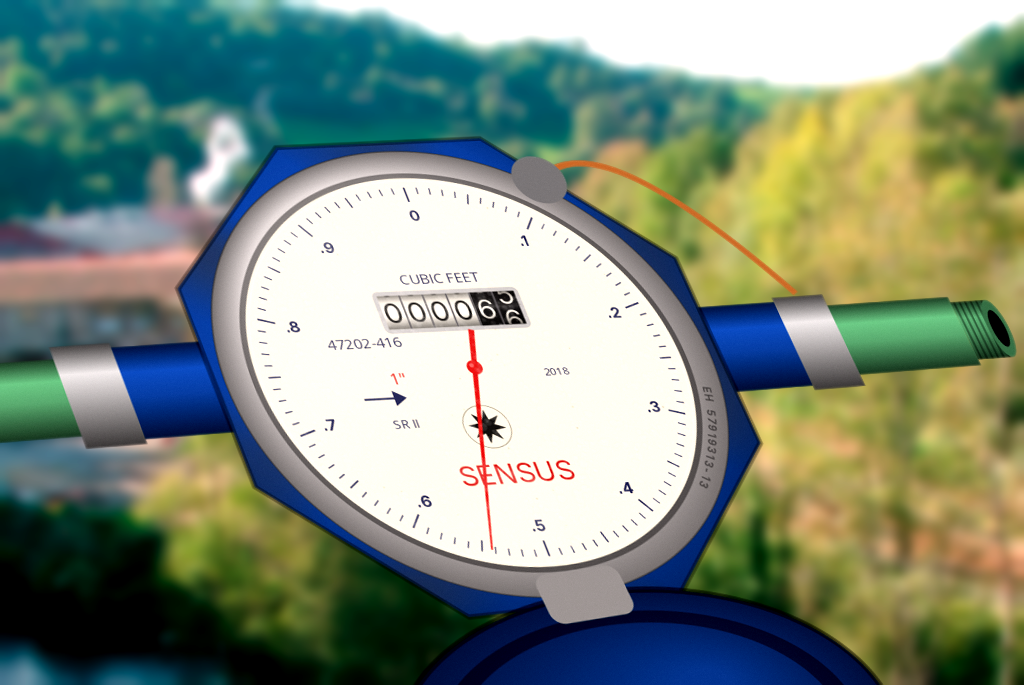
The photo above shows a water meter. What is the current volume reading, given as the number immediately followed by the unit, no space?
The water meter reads 65.54ft³
